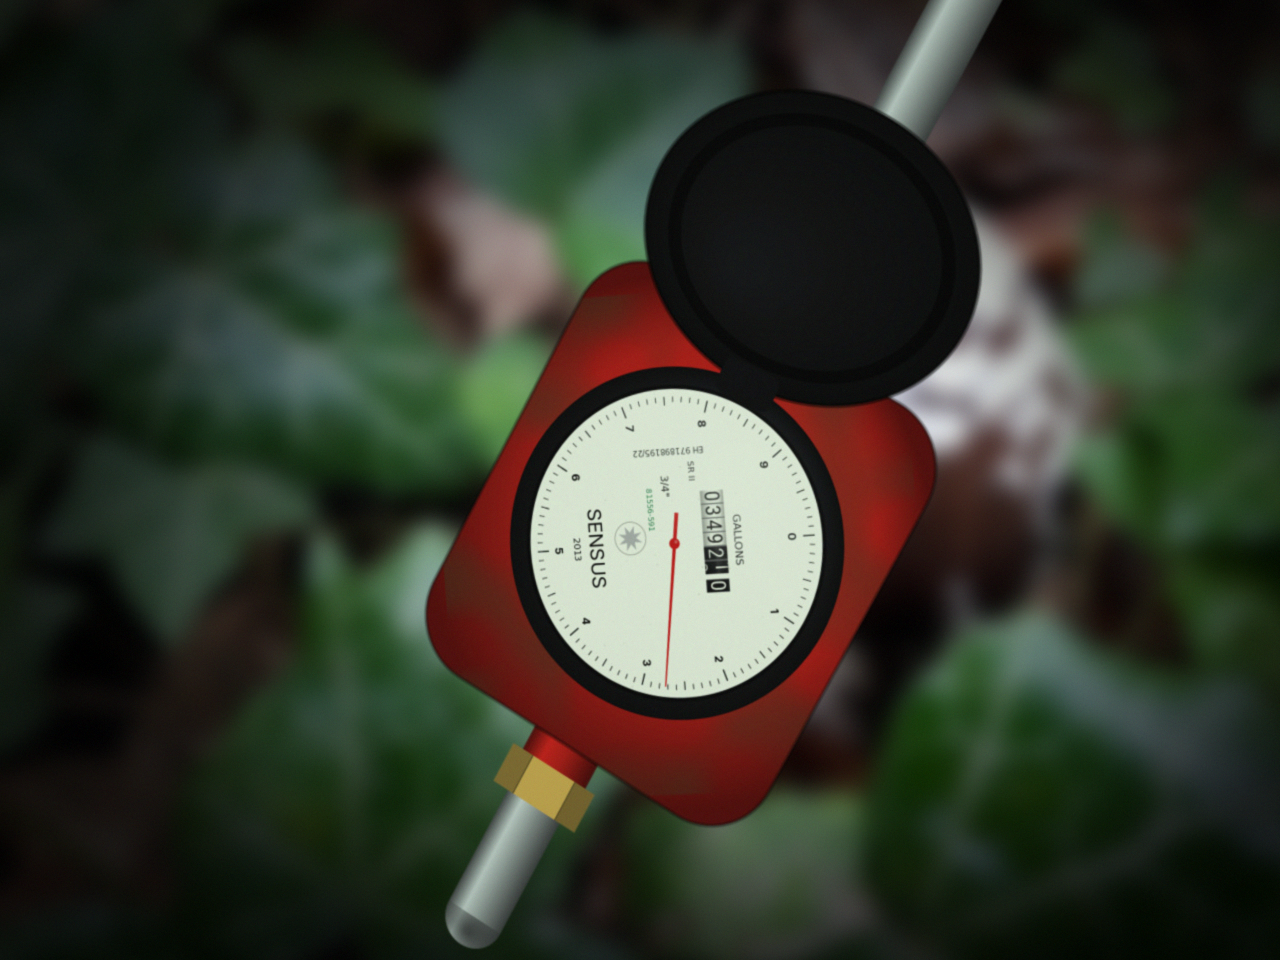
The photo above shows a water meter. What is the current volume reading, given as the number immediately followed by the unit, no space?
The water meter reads 349212.7gal
